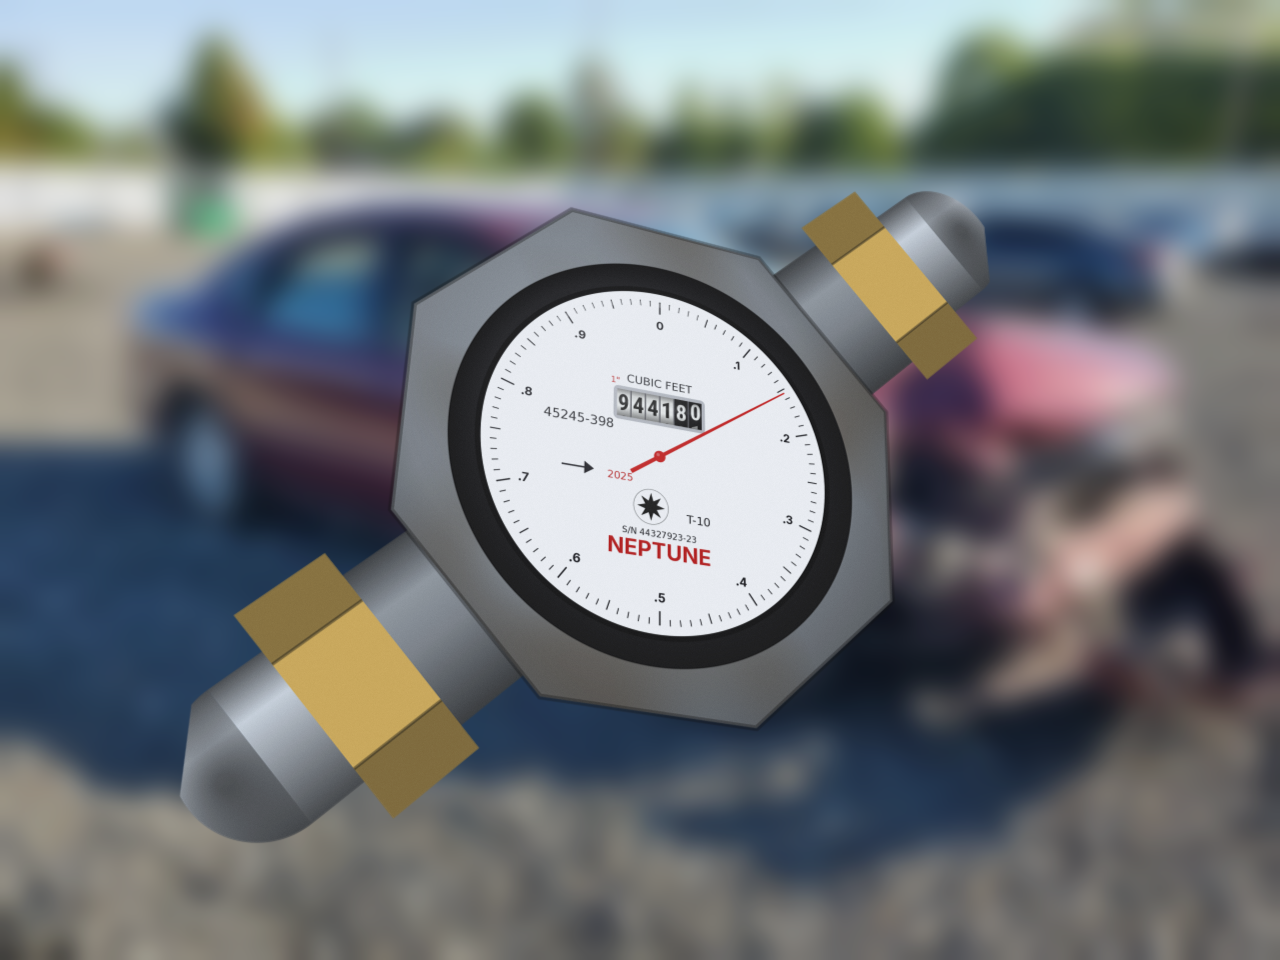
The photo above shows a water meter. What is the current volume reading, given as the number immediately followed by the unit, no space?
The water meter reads 944180.15ft³
